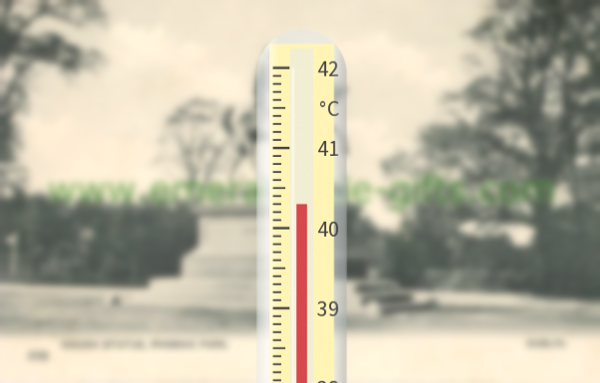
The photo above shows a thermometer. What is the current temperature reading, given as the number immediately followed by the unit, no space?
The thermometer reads 40.3°C
